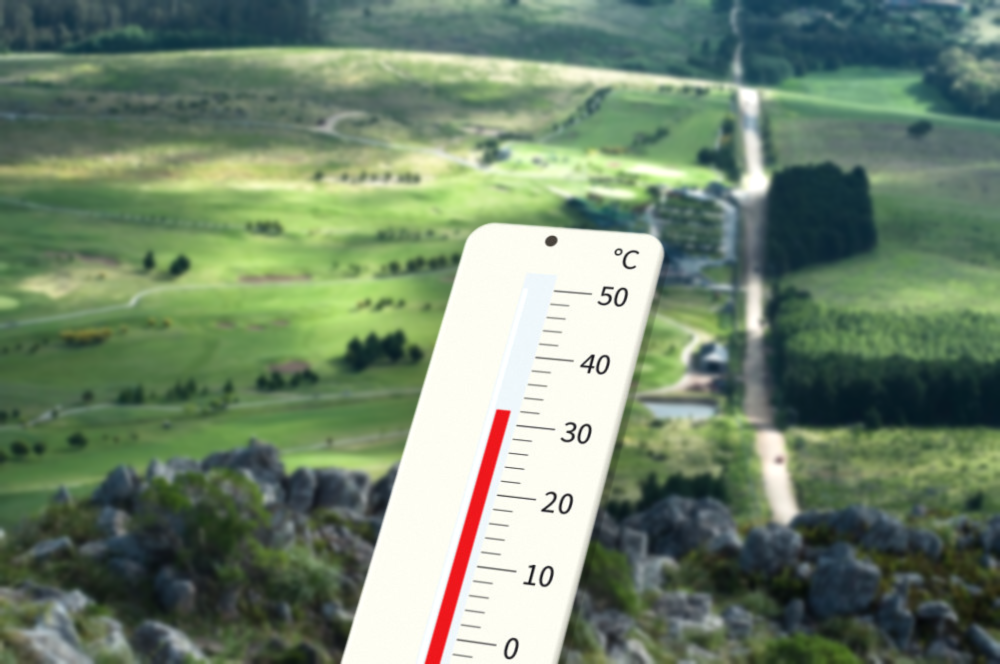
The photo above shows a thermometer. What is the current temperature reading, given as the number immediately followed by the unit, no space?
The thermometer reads 32°C
